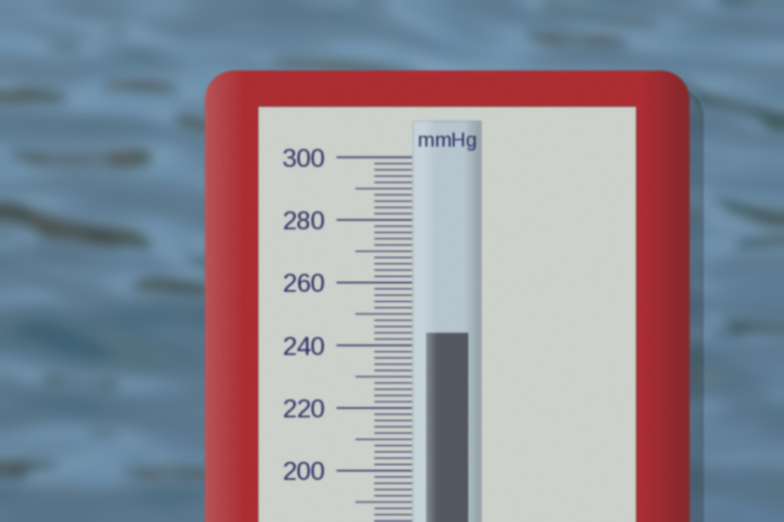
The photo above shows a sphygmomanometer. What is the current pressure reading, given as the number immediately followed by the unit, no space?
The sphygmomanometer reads 244mmHg
